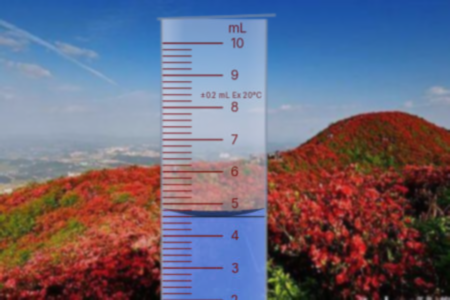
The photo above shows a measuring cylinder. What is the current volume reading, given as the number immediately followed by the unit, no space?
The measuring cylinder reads 4.6mL
